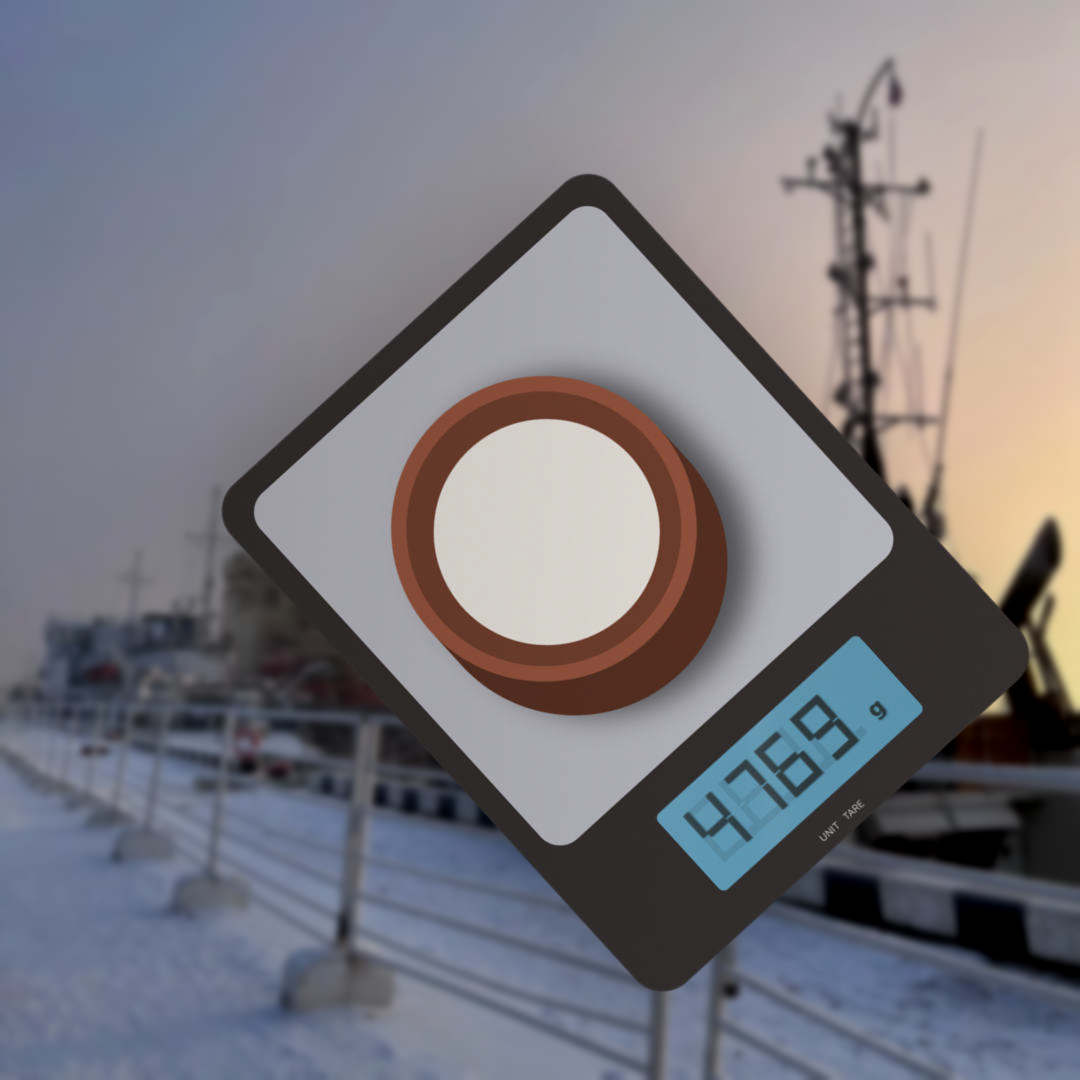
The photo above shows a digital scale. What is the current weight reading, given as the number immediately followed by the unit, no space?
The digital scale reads 4769g
